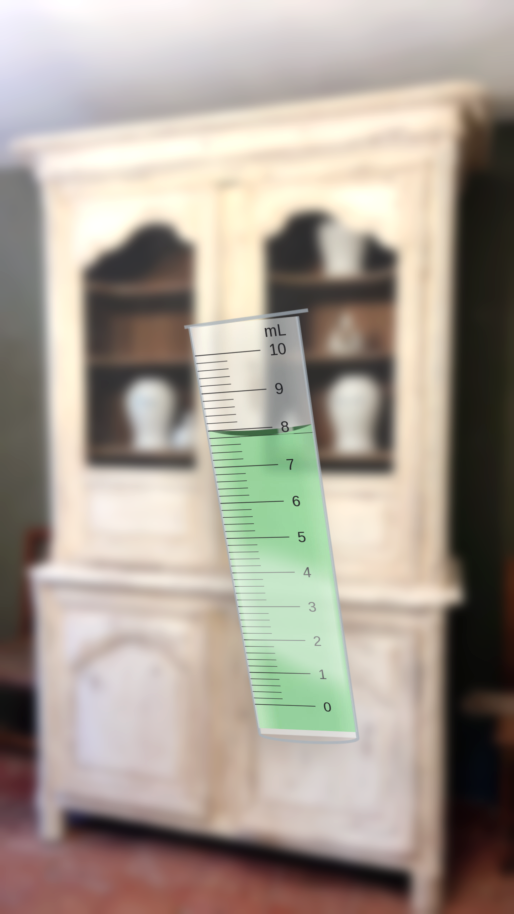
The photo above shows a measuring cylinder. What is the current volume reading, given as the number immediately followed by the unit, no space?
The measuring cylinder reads 7.8mL
